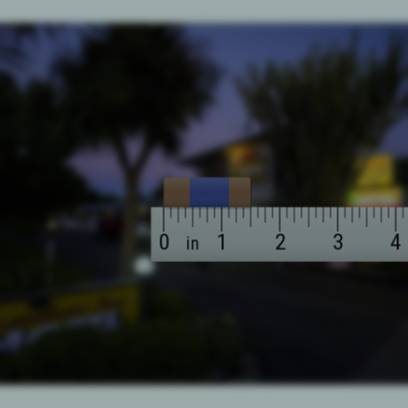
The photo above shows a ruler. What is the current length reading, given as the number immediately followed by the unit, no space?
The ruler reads 1.5in
